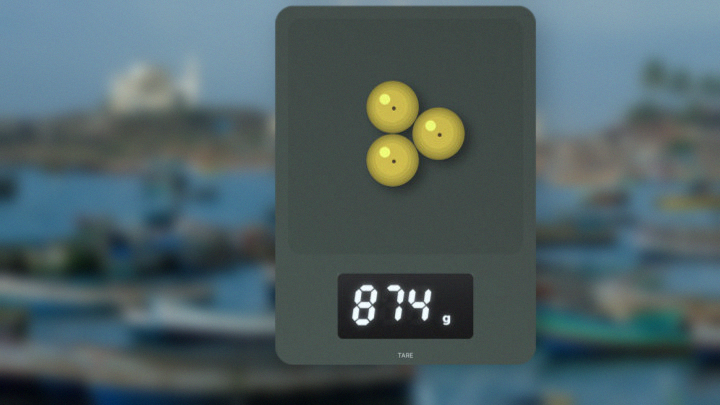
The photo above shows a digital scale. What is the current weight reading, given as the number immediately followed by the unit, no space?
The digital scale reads 874g
